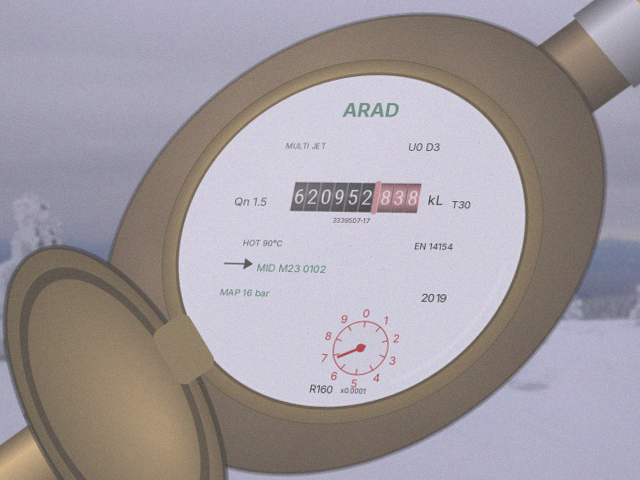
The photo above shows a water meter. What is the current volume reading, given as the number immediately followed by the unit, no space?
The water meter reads 620952.8386kL
